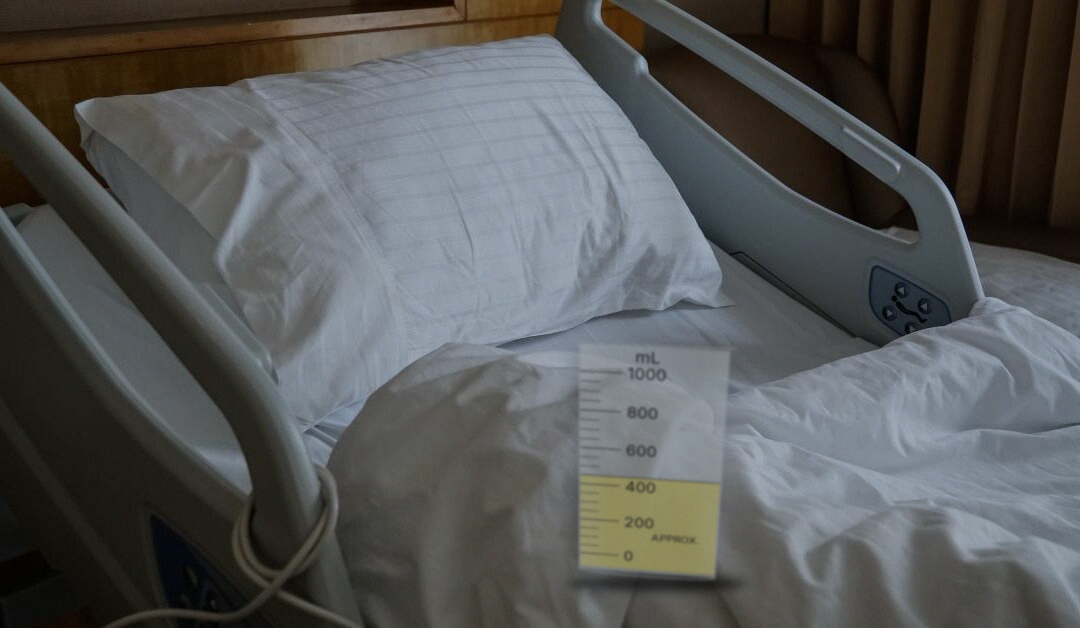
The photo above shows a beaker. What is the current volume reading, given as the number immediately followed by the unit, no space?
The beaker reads 450mL
